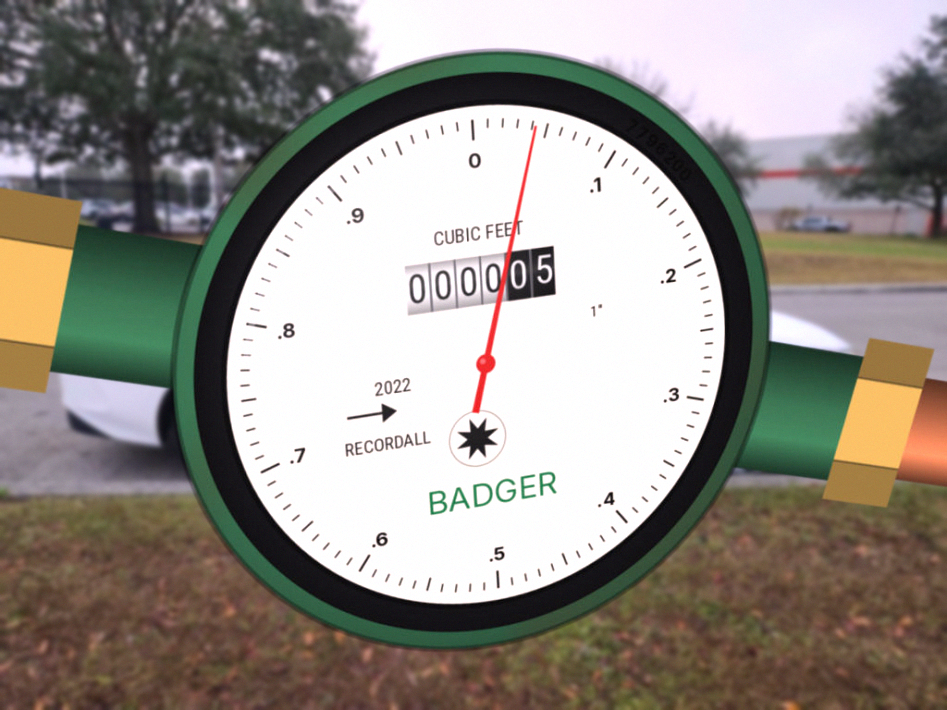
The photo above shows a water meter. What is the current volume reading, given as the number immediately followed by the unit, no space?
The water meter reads 5.04ft³
